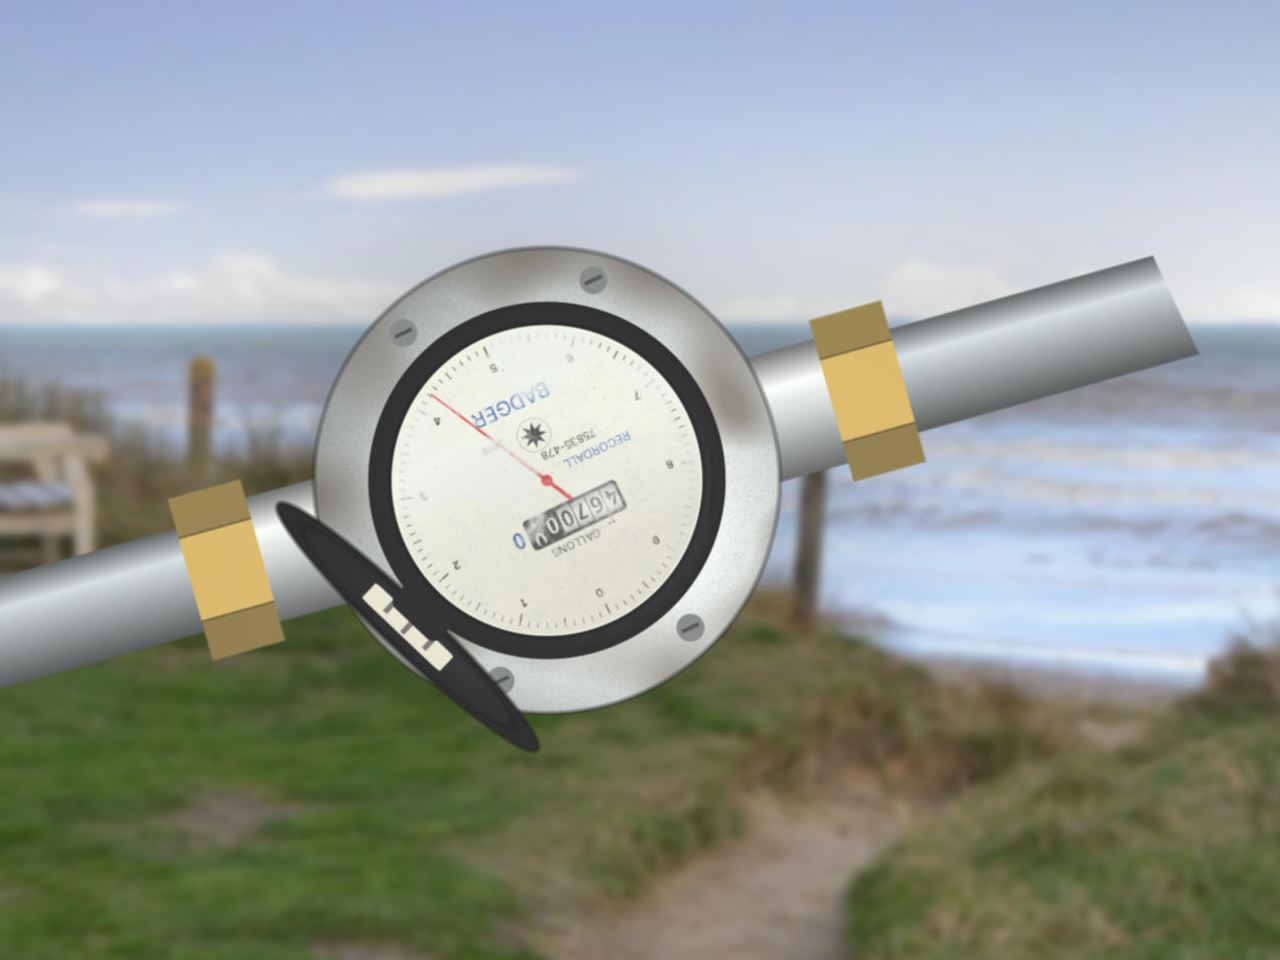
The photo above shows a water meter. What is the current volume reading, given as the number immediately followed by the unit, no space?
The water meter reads 4670004.2gal
